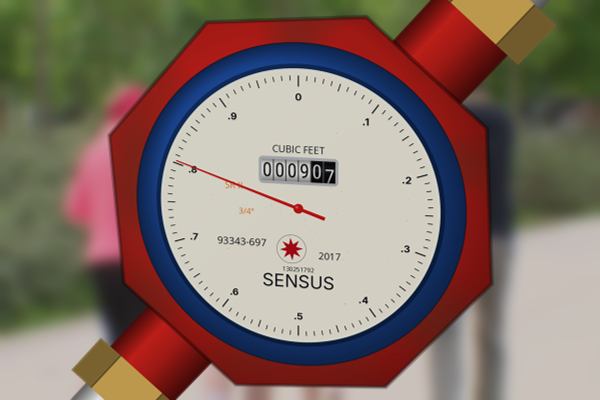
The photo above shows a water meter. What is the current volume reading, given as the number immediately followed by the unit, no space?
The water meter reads 906.80ft³
